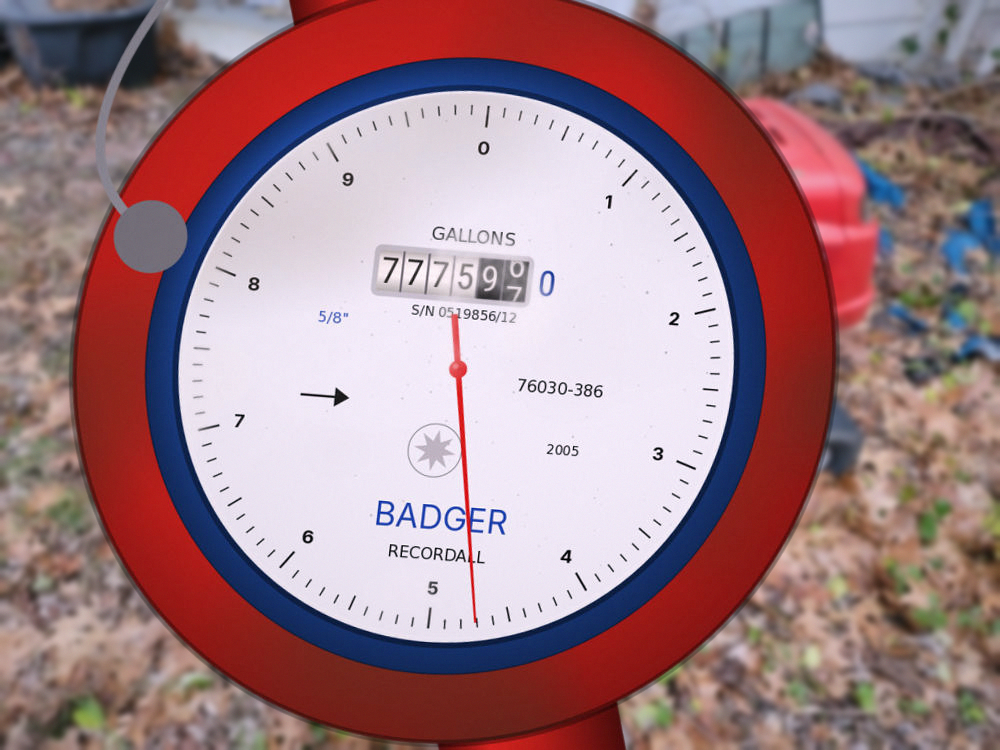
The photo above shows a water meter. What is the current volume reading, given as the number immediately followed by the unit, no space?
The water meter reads 7775964.7gal
